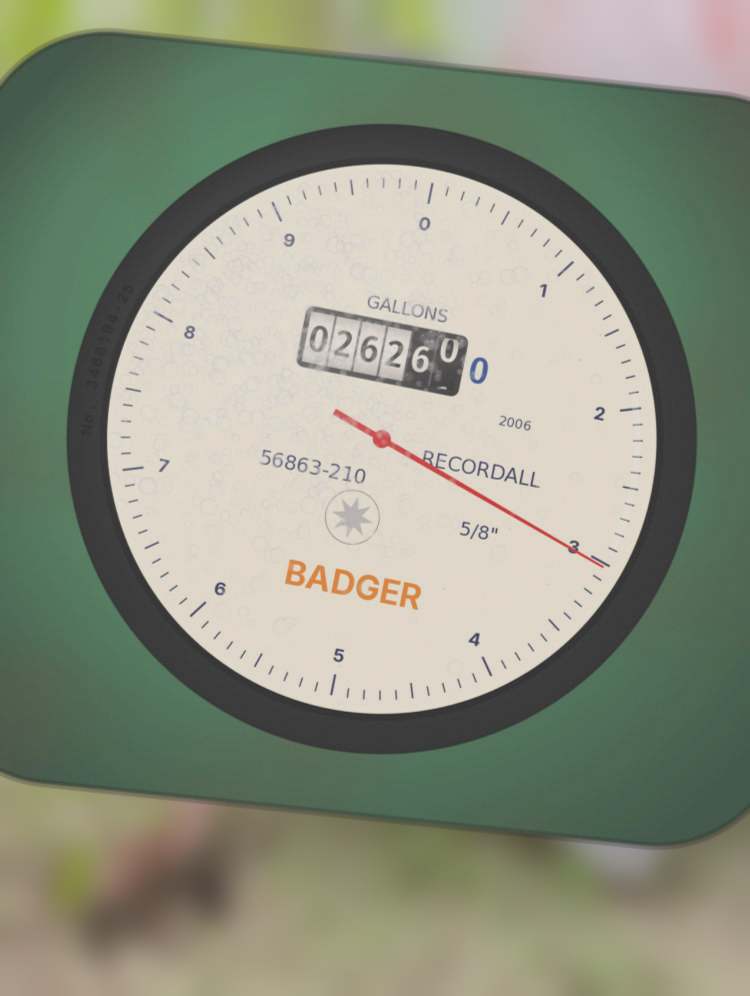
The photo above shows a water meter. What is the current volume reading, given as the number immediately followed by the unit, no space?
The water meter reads 262603.0gal
